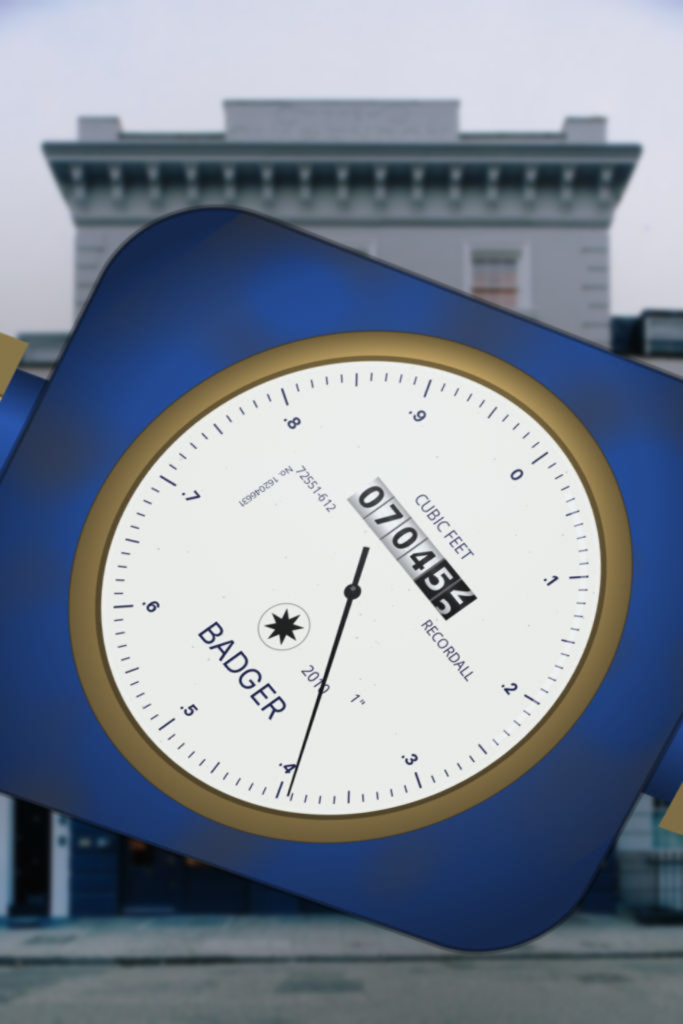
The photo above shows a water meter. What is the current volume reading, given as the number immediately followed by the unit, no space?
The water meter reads 70452.39ft³
